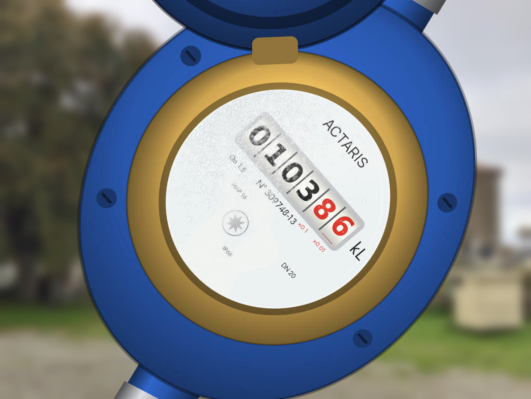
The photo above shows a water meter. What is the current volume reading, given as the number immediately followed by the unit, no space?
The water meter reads 103.86kL
